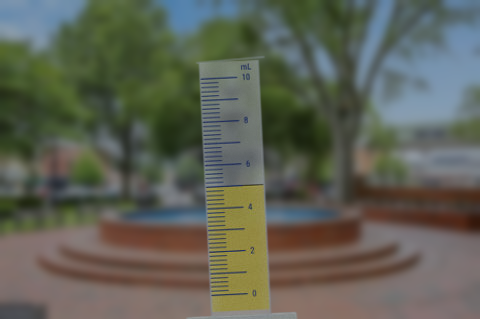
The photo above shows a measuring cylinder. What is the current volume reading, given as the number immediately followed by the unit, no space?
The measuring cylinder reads 5mL
